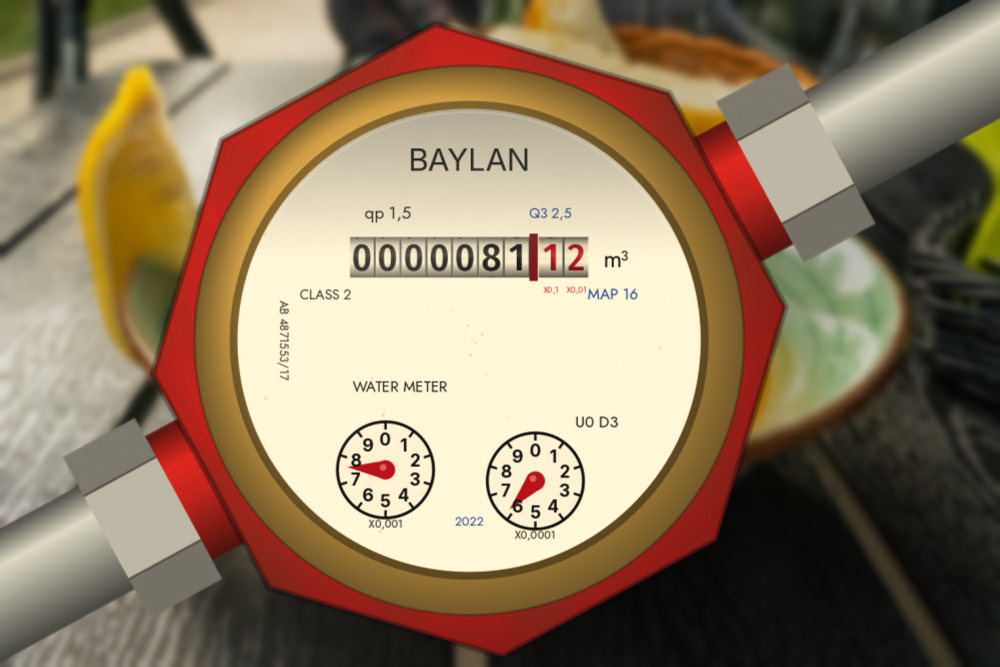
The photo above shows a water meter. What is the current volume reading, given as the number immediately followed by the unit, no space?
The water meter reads 81.1276m³
